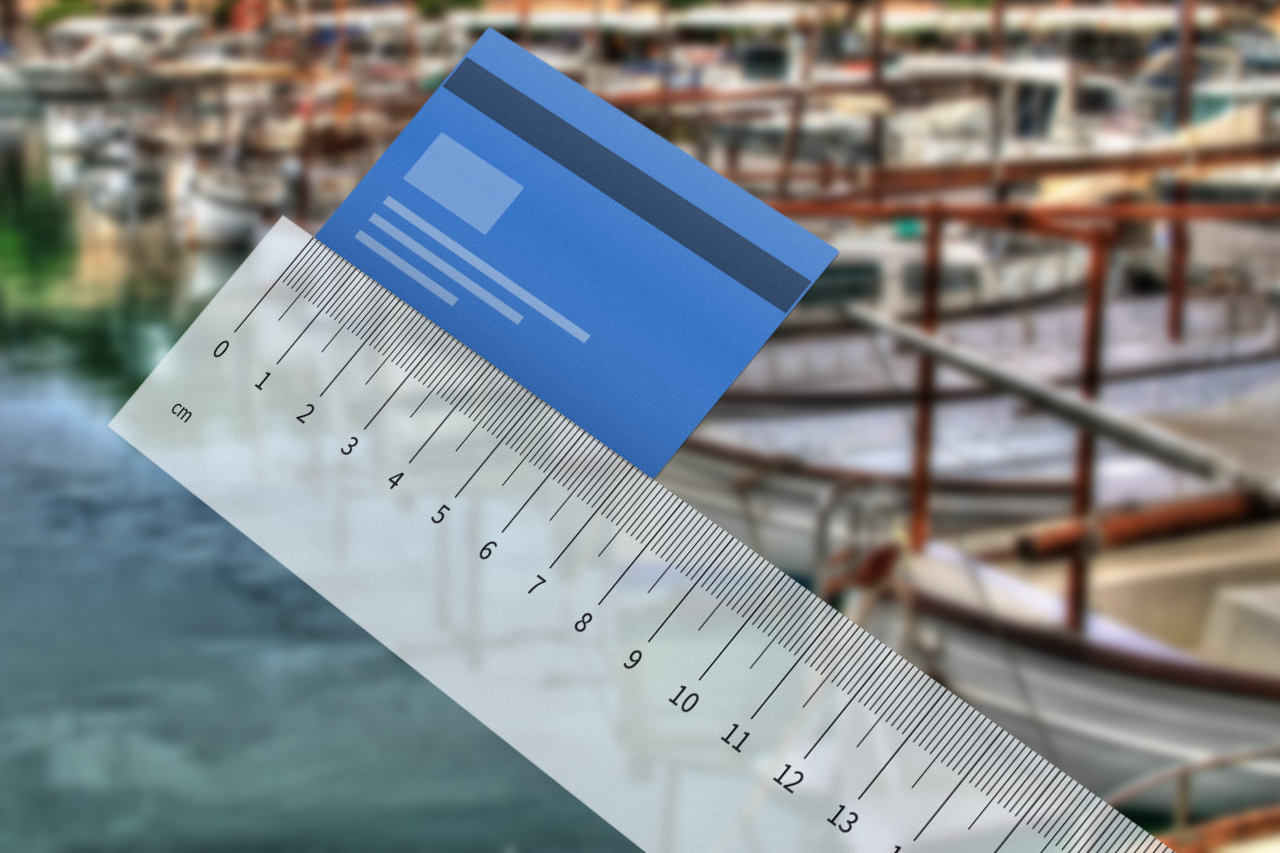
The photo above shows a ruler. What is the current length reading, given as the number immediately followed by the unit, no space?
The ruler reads 7.4cm
